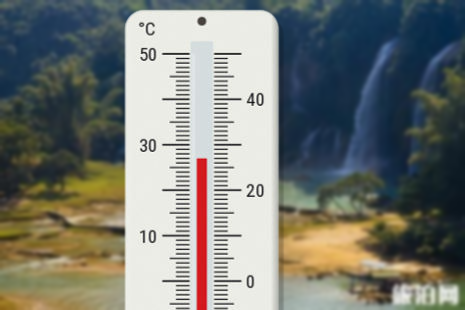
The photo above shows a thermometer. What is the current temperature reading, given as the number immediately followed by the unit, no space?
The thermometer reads 27°C
